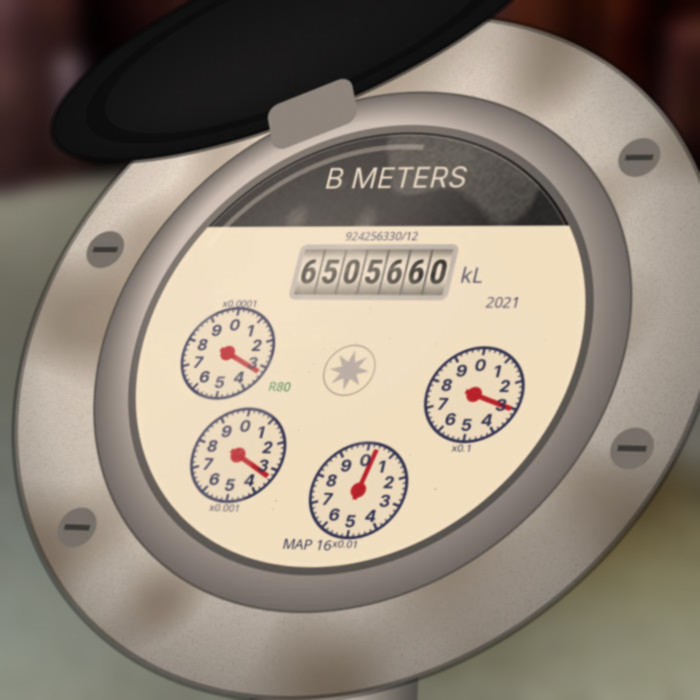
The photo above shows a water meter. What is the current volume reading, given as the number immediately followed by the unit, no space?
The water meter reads 6505660.3033kL
